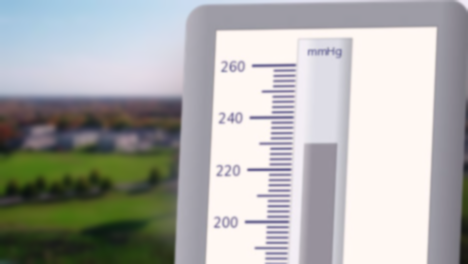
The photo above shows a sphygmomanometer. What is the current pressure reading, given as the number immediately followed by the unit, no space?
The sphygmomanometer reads 230mmHg
